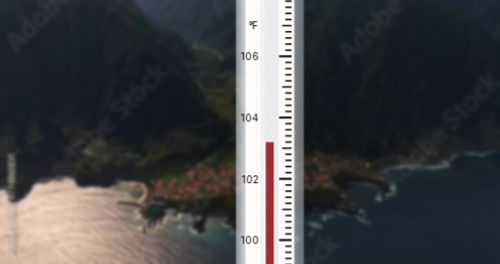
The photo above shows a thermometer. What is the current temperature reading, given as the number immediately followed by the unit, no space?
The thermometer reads 103.2°F
